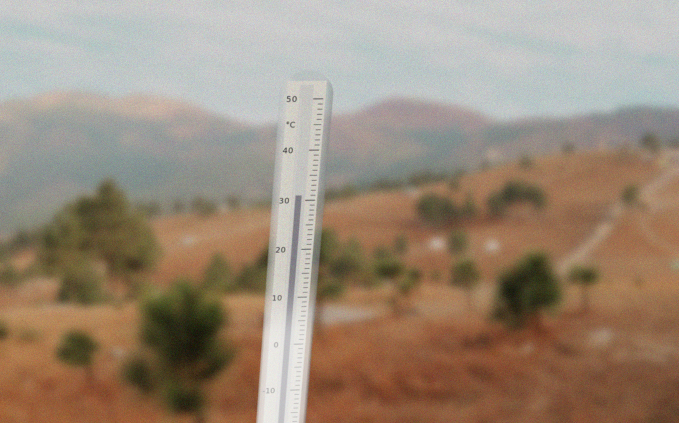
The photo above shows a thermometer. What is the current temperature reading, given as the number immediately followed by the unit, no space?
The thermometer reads 31°C
